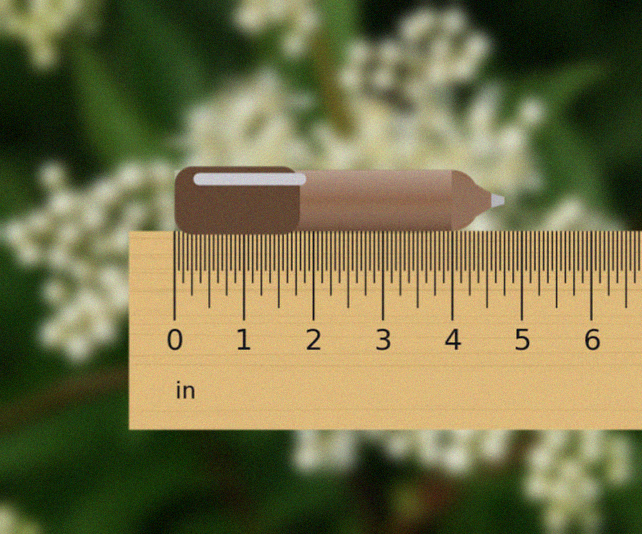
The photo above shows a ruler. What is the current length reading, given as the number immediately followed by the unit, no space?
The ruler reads 4.75in
